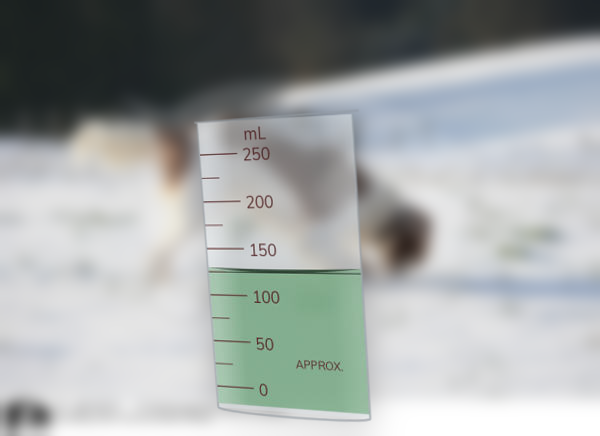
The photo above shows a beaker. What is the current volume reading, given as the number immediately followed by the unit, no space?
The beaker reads 125mL
